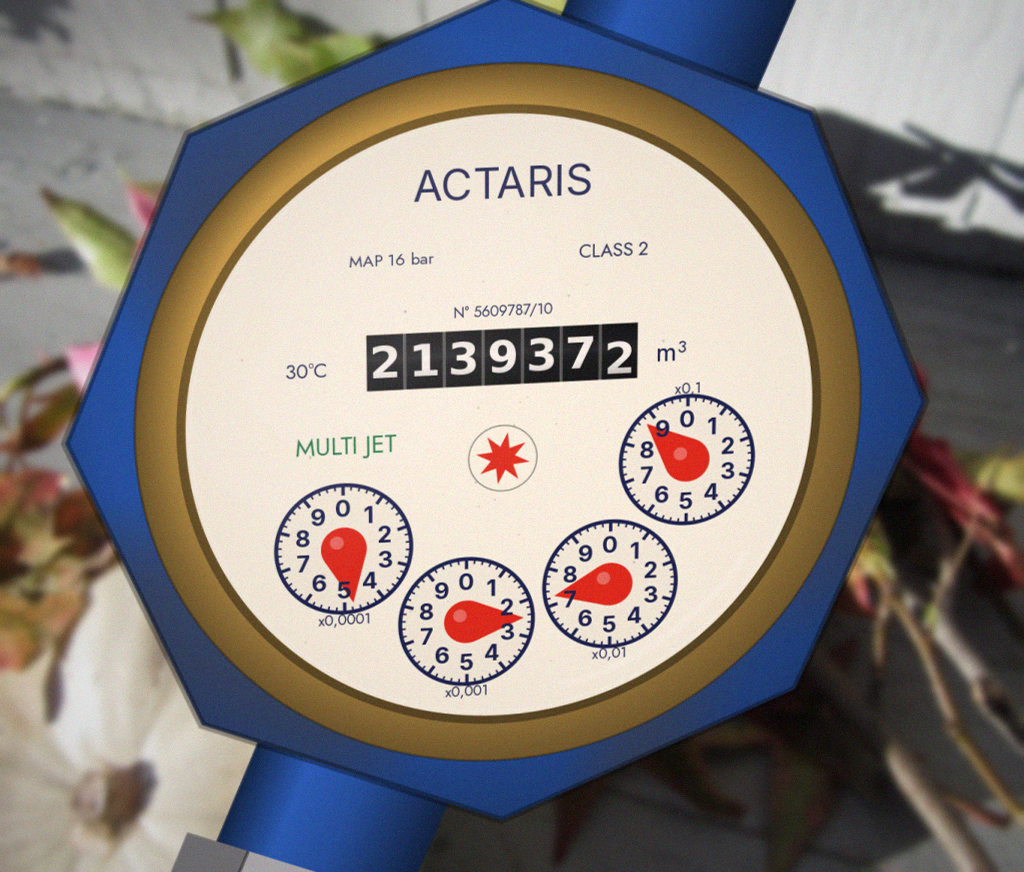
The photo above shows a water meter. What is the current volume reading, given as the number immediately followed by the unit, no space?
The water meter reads 2139371.8724m³
